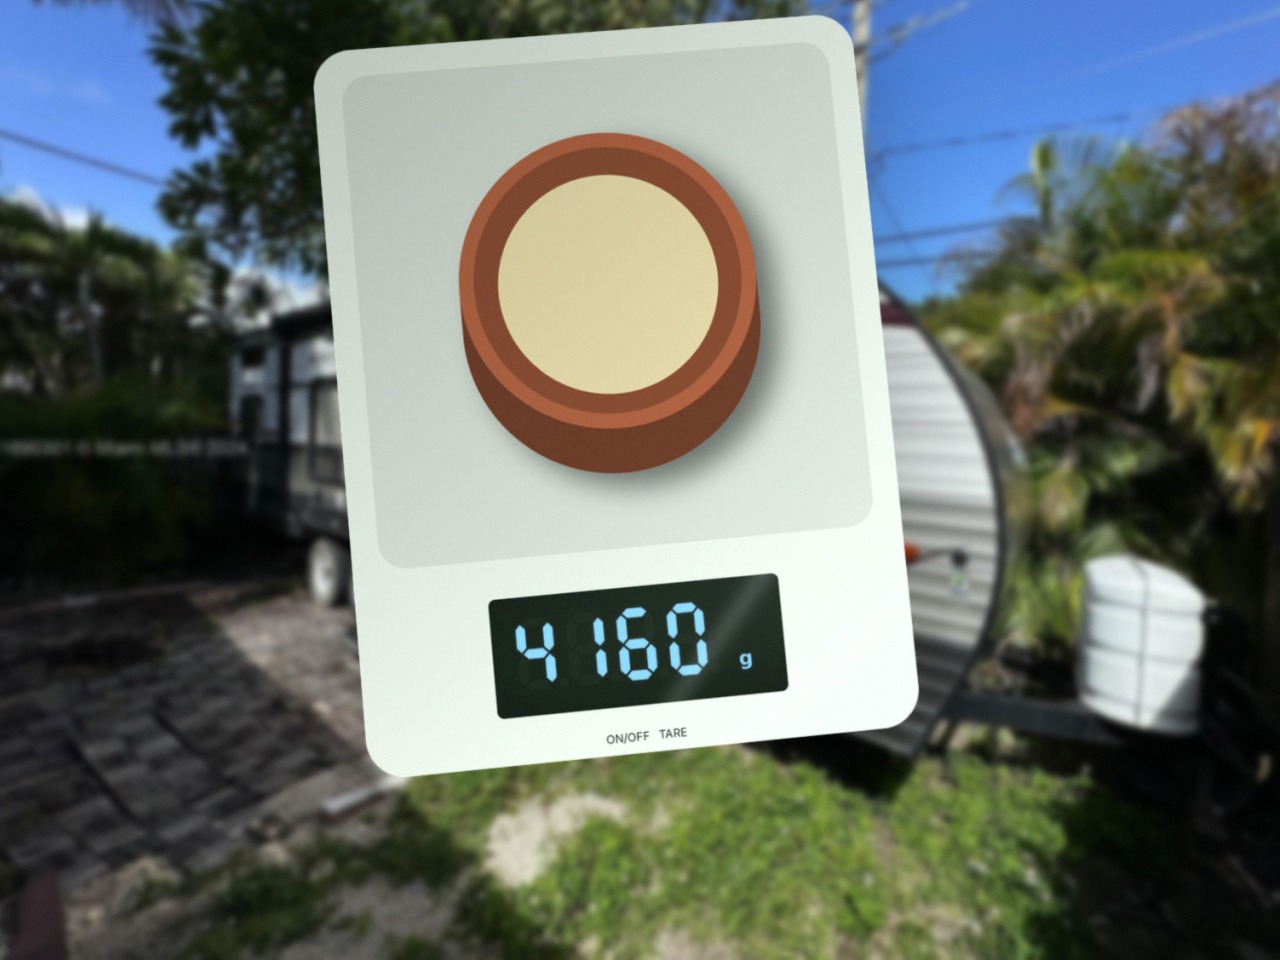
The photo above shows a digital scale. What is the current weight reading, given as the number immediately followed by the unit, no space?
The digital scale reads 4160g
